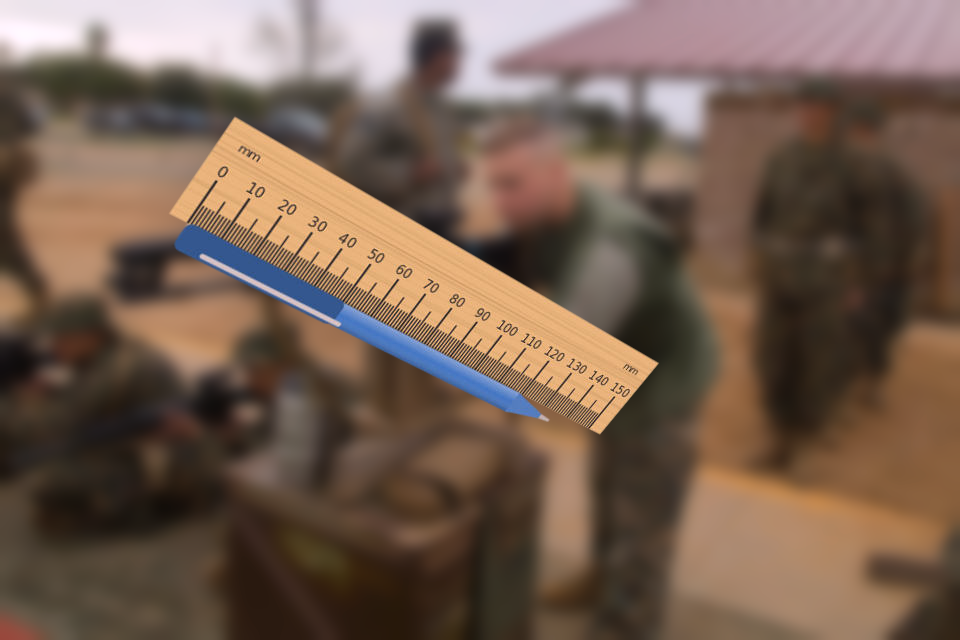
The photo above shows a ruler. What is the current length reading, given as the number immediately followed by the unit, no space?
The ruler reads 135mm
